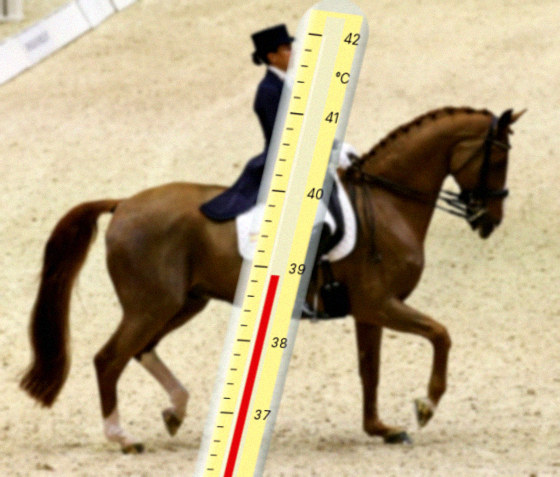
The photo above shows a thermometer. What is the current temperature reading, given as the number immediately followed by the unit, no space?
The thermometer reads 38.9°C
